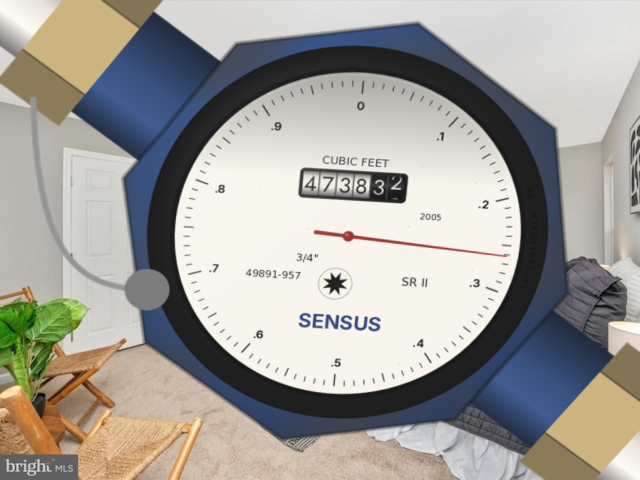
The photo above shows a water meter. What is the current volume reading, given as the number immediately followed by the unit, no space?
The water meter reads 473832.26ft³
